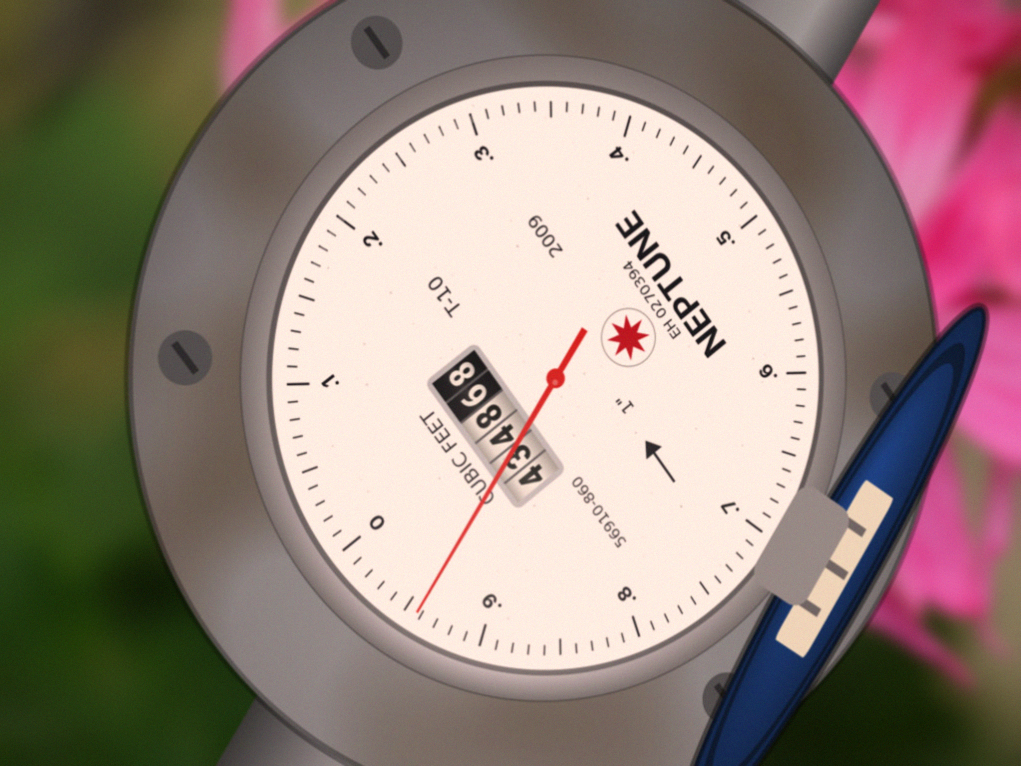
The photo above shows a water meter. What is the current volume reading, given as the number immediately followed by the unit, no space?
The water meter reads 434867.94ft³
